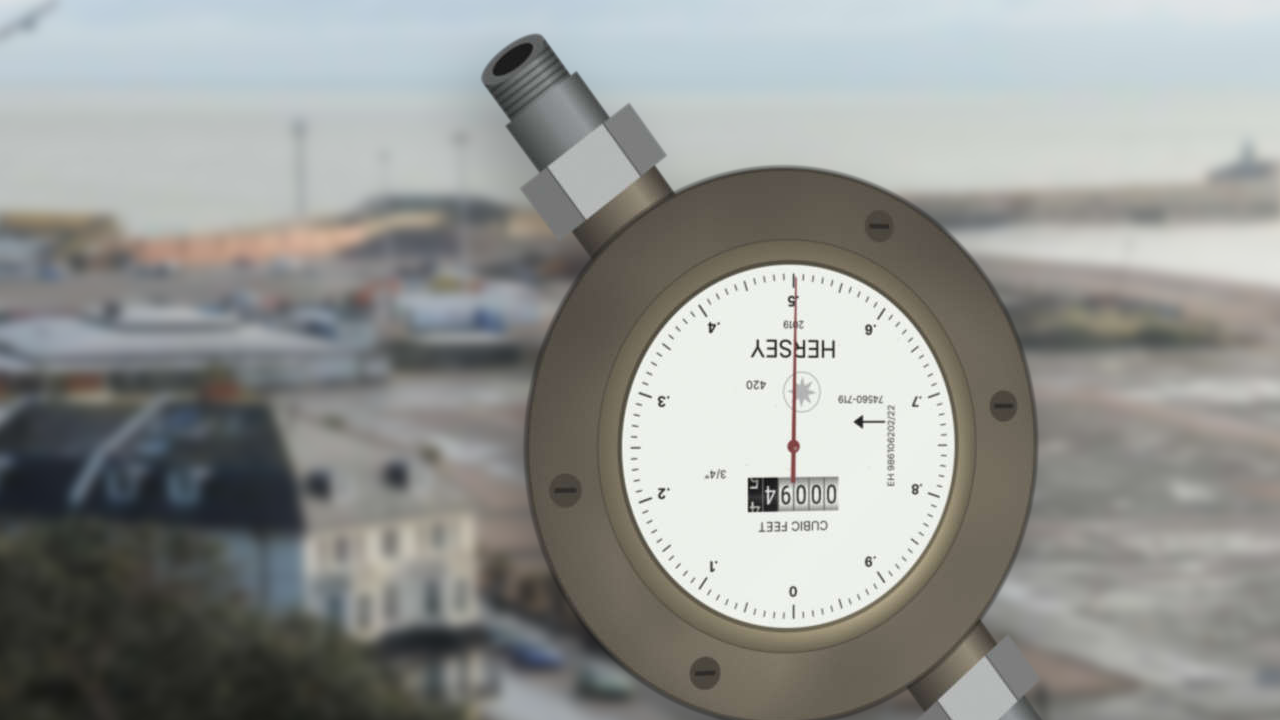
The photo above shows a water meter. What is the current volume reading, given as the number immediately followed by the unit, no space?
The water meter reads 944.50ft³
